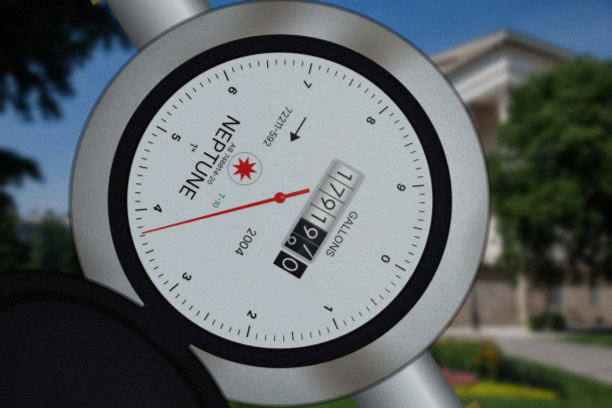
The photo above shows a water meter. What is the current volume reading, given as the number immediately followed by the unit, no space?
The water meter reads 1791973.7gal
